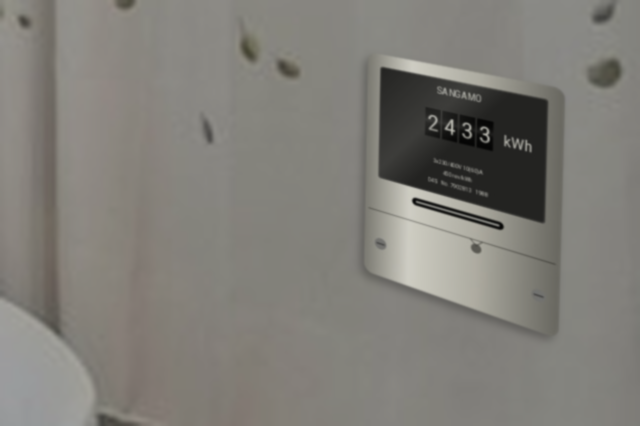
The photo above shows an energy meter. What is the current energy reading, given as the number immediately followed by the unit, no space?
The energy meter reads 2433kWh
